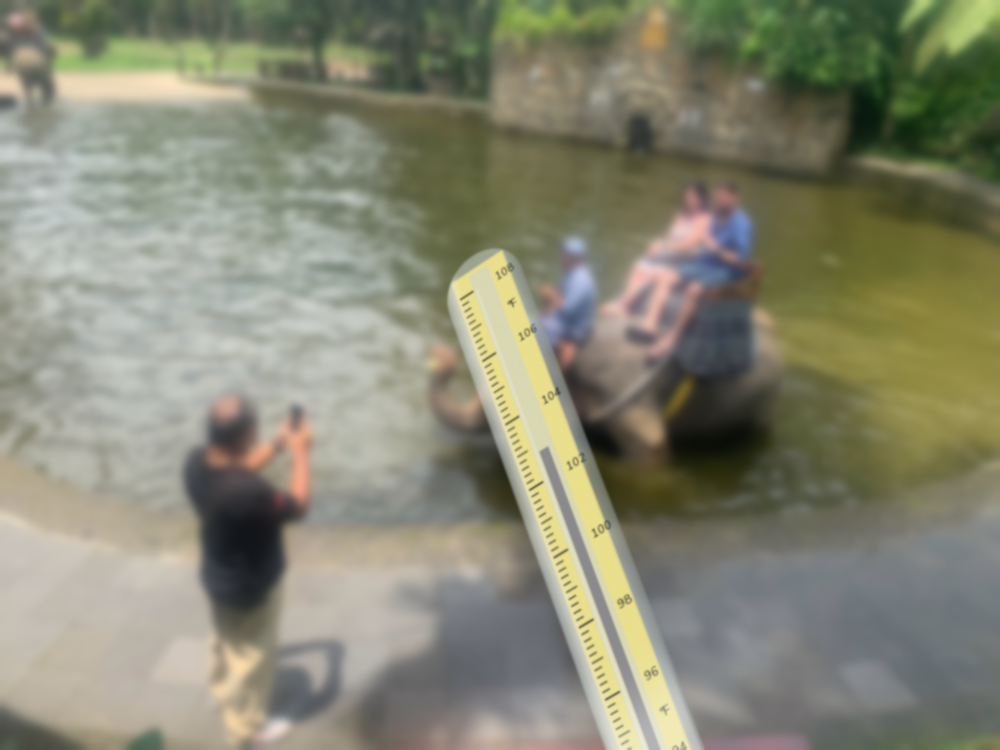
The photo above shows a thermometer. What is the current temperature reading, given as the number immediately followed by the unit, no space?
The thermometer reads 102.8°F
